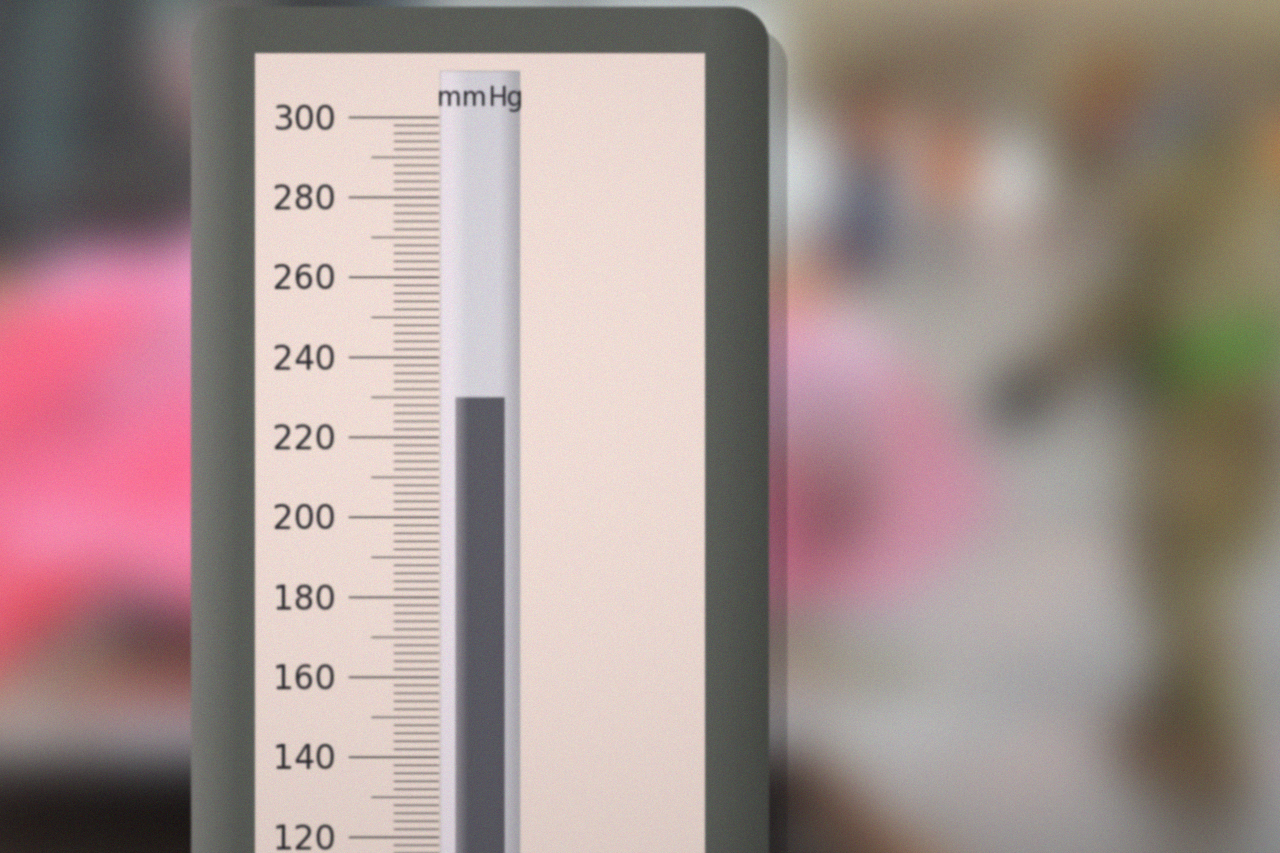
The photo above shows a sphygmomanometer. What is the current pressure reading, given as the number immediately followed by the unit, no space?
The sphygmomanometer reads 230mmHg
